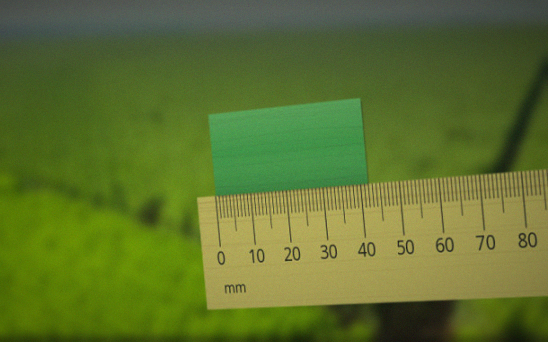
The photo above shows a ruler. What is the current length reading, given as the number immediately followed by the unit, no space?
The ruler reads 42mm
